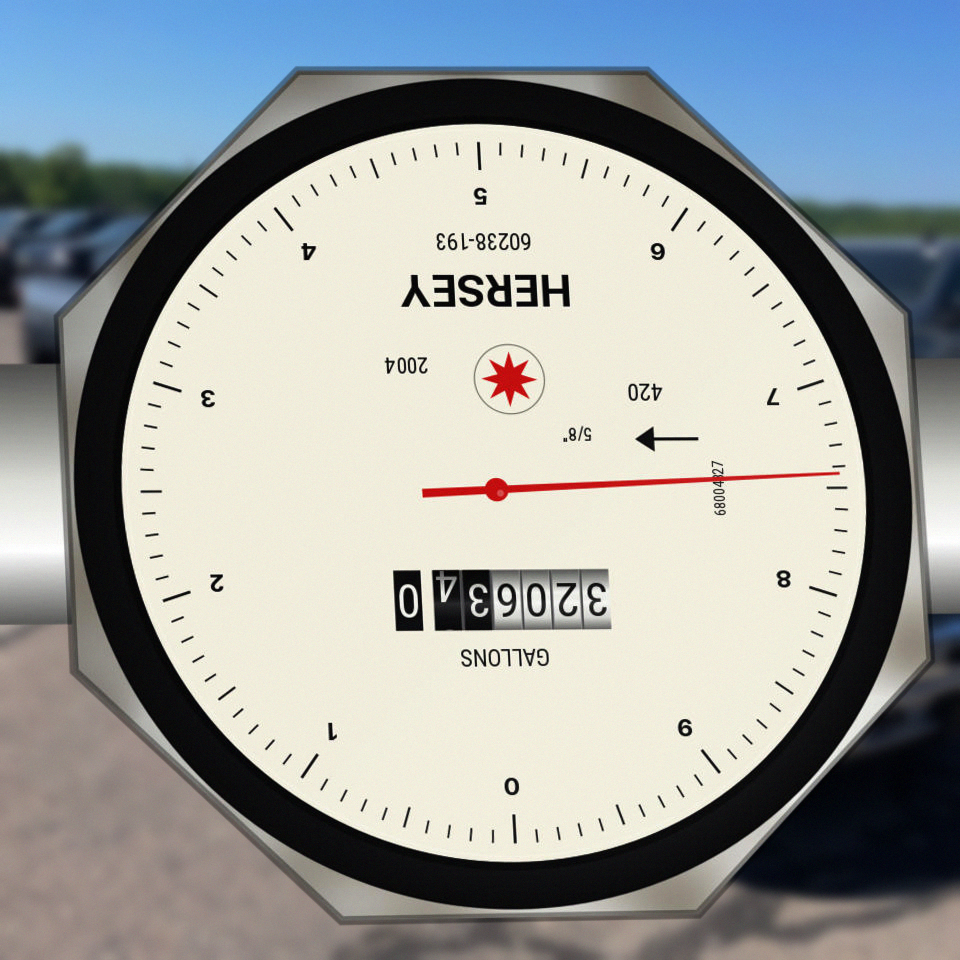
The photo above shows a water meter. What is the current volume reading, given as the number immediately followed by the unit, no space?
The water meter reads 3206337.4gal
